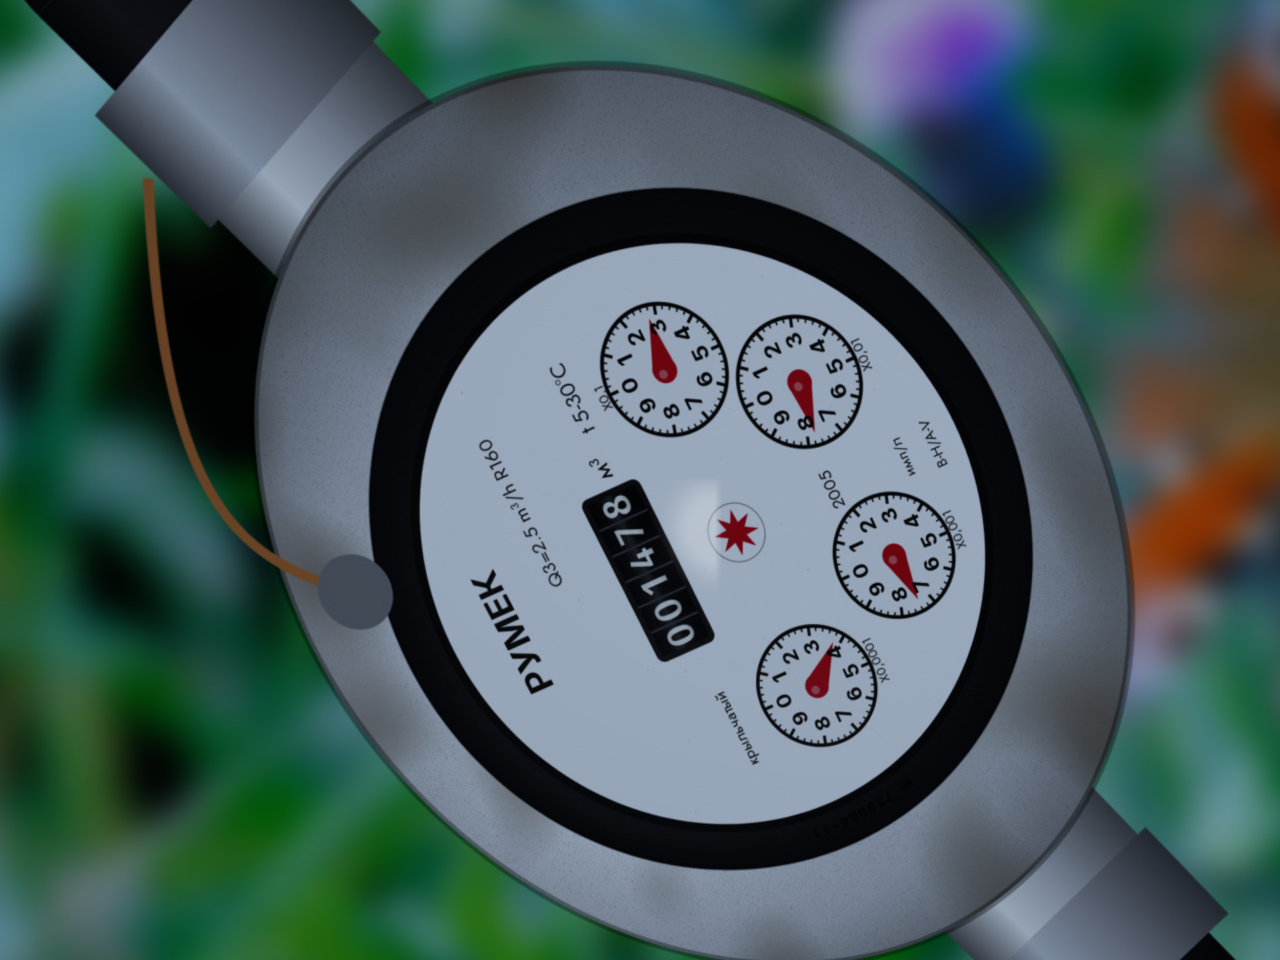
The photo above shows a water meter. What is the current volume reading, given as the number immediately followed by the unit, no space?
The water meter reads 1478.2773m³
